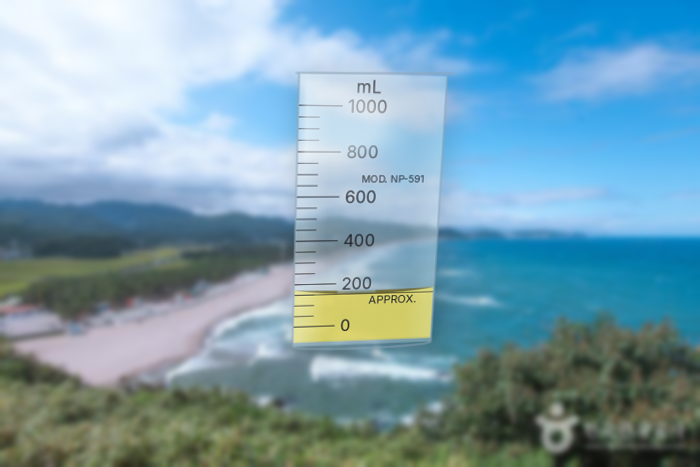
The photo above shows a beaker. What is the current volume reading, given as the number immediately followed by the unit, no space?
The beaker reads 150mL
